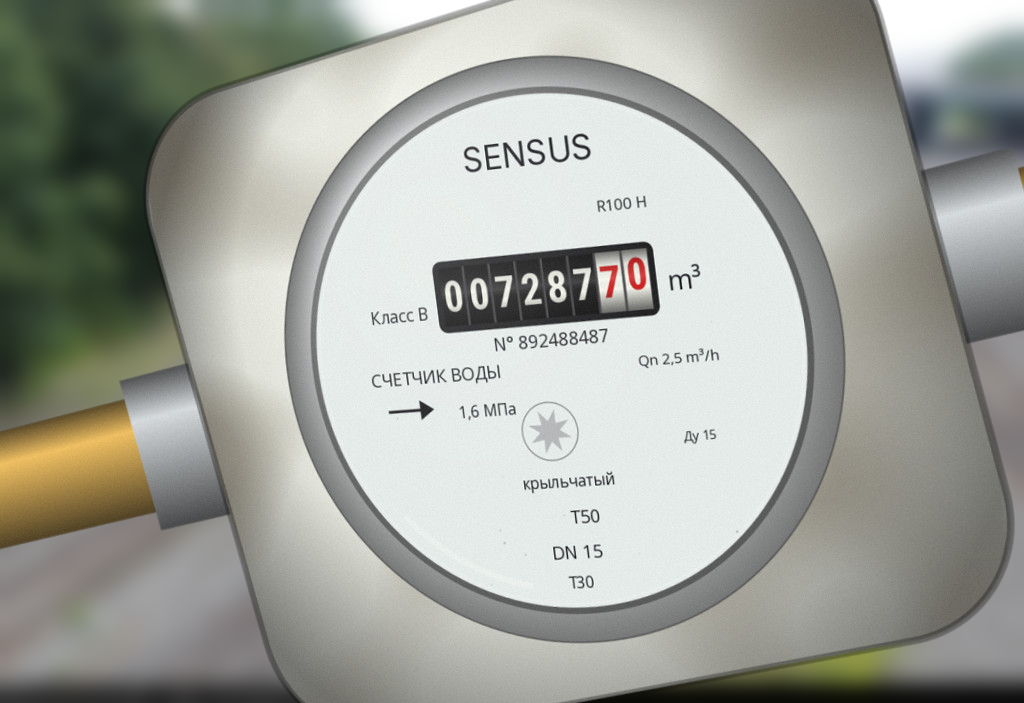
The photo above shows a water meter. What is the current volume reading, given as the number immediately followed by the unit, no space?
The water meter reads 7287.70m³
